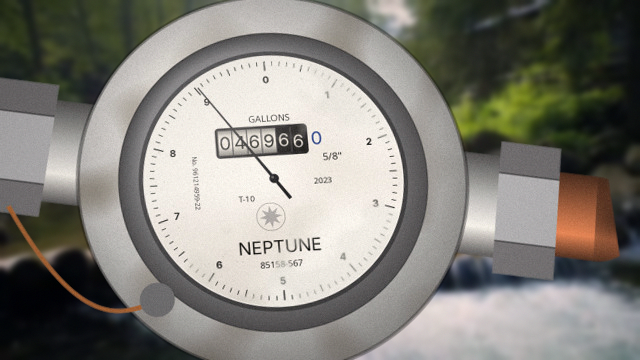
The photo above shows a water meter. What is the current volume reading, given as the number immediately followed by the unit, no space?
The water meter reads 469659.0gal
